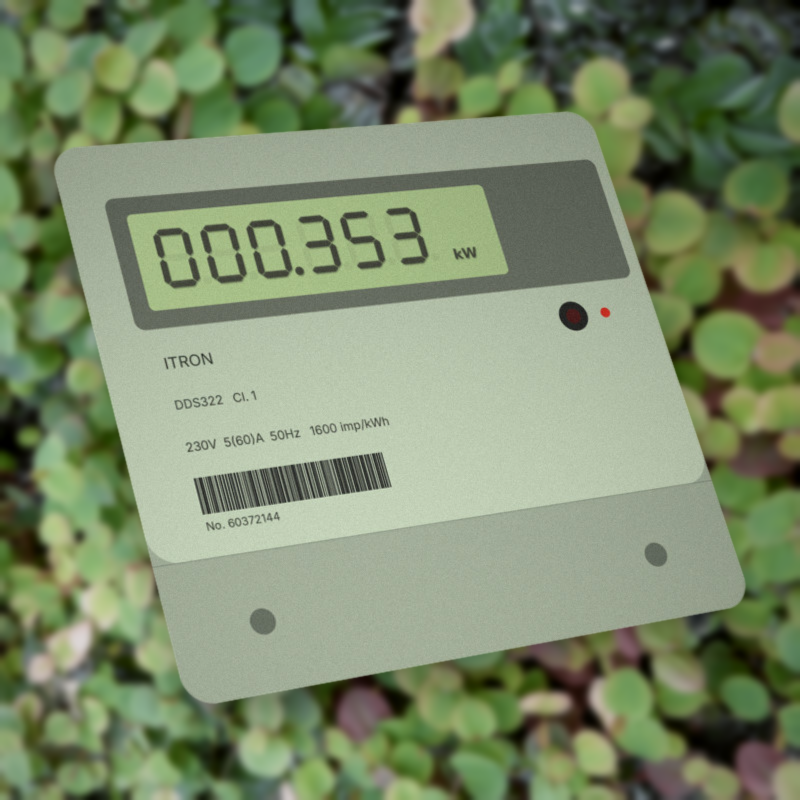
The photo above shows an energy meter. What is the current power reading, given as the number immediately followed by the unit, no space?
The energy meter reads 0.353kW
